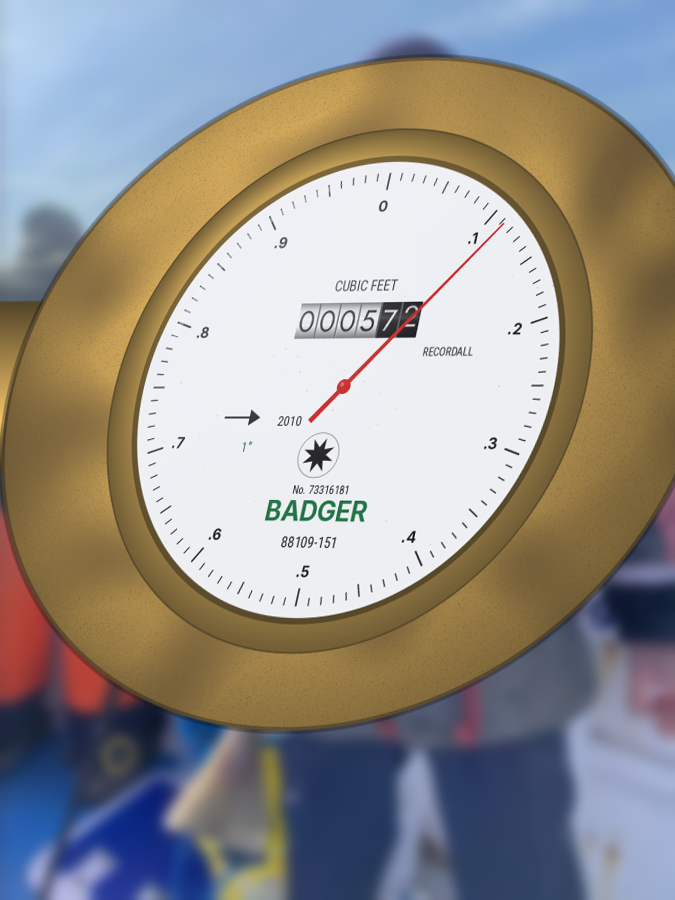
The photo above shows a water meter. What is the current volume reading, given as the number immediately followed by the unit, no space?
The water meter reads 572.11ft³
